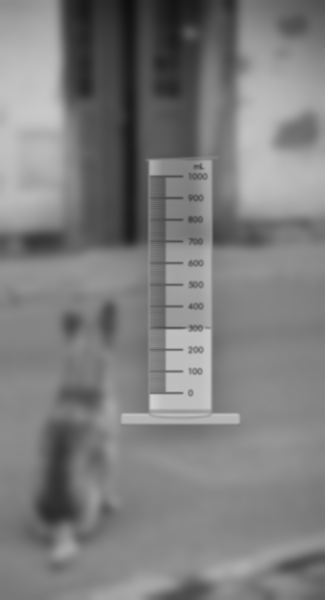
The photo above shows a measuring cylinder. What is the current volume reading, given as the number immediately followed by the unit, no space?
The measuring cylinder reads 300mL
